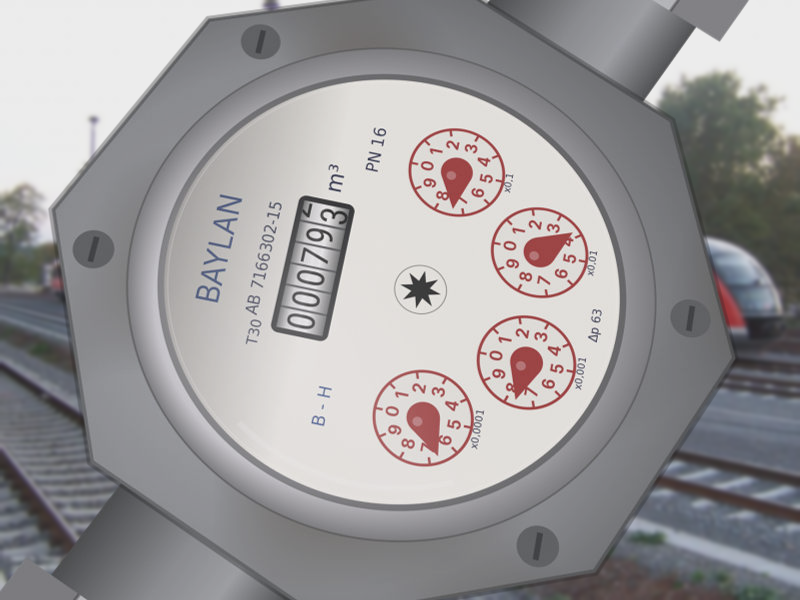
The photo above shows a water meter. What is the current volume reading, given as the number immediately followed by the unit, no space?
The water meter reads 792.7376m³
